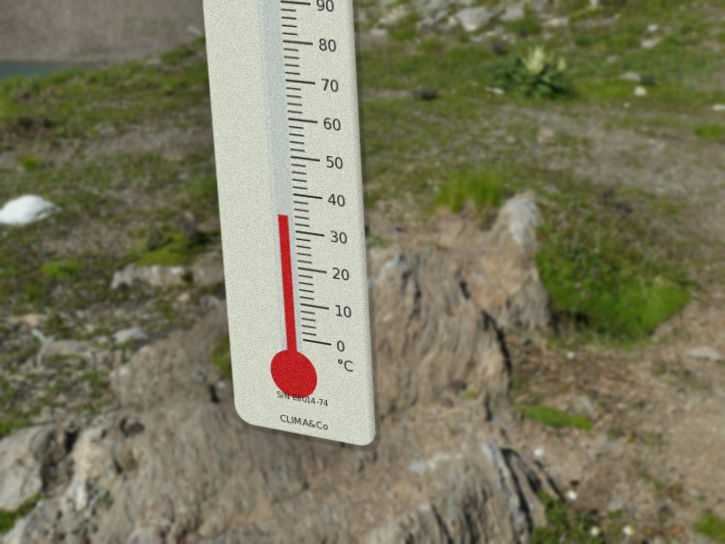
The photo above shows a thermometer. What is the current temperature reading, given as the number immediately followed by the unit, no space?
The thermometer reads 34°C
